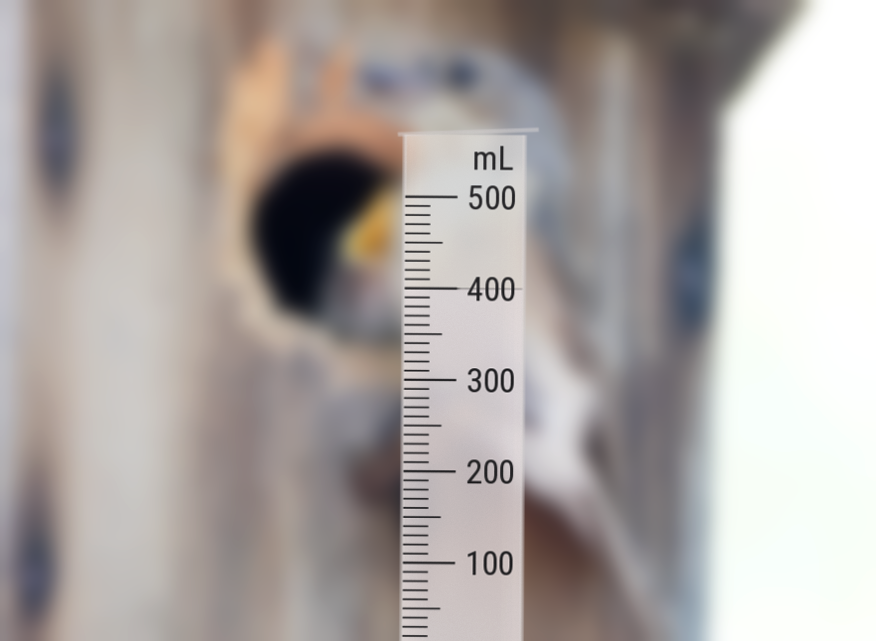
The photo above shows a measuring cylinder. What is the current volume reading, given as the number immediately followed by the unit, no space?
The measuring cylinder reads 400mL
